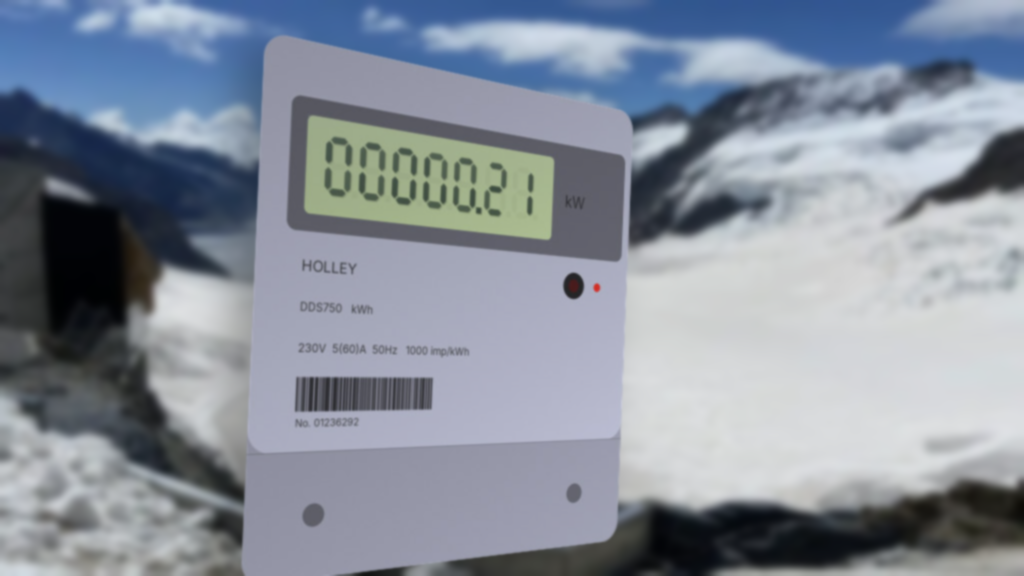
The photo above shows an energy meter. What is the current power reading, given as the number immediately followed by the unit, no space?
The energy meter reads 0.21kW
